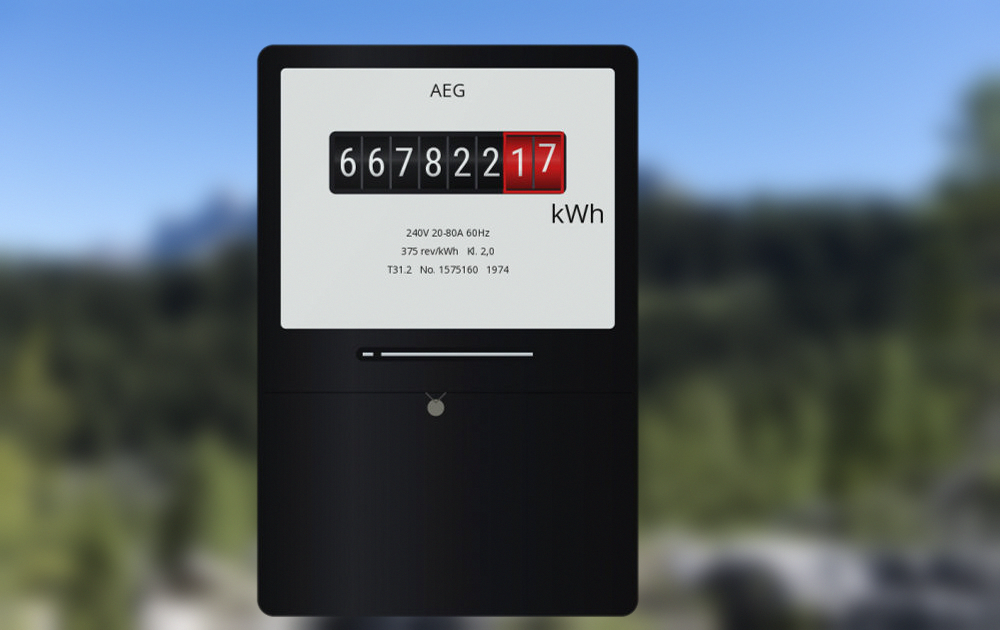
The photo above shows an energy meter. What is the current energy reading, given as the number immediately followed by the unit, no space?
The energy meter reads 667822.17kWh
